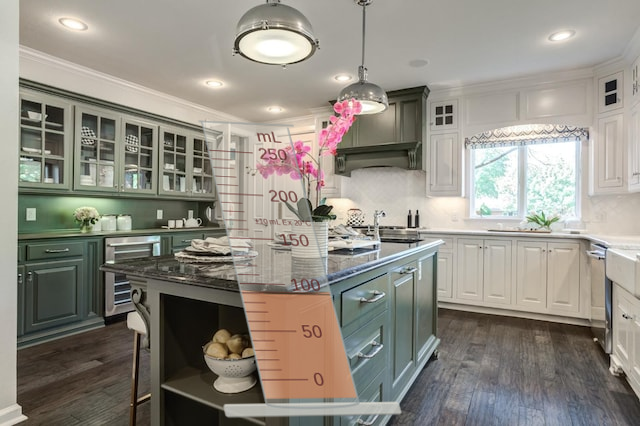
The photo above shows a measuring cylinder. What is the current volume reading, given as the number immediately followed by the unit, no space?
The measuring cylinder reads 90mL
